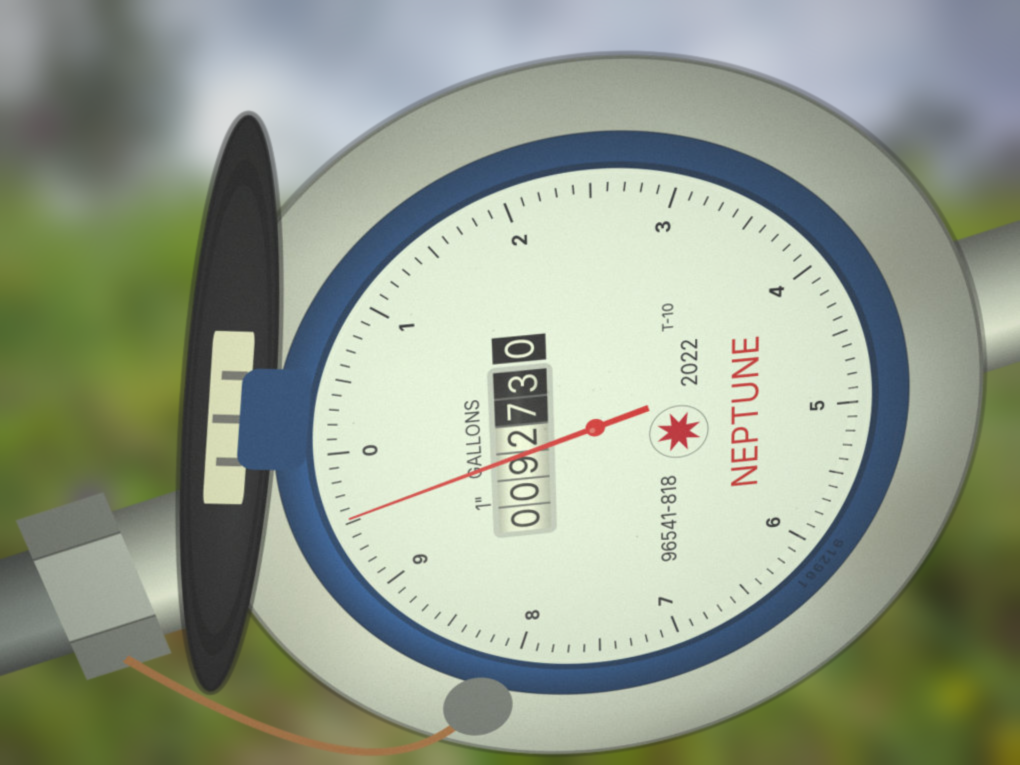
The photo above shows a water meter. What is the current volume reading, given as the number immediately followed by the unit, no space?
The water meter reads 92729.5gal
